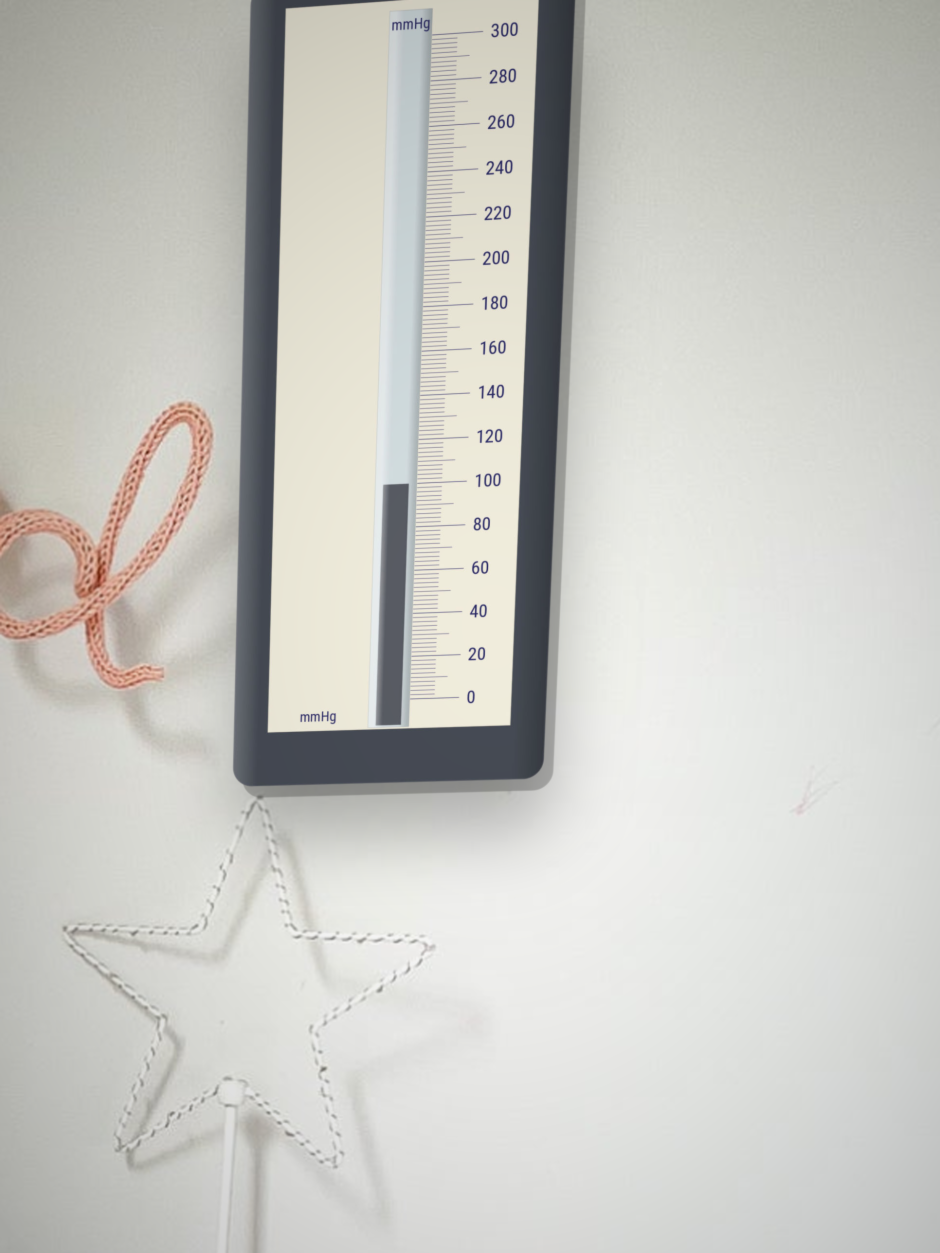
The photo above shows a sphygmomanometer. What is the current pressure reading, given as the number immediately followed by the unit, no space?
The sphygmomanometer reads 100mmHg
